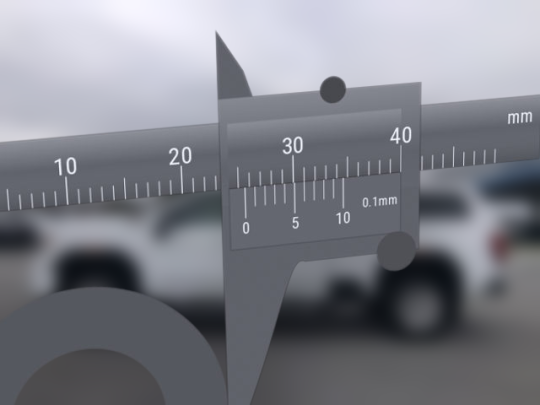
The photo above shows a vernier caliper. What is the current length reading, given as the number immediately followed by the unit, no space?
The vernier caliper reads 25.6mm
